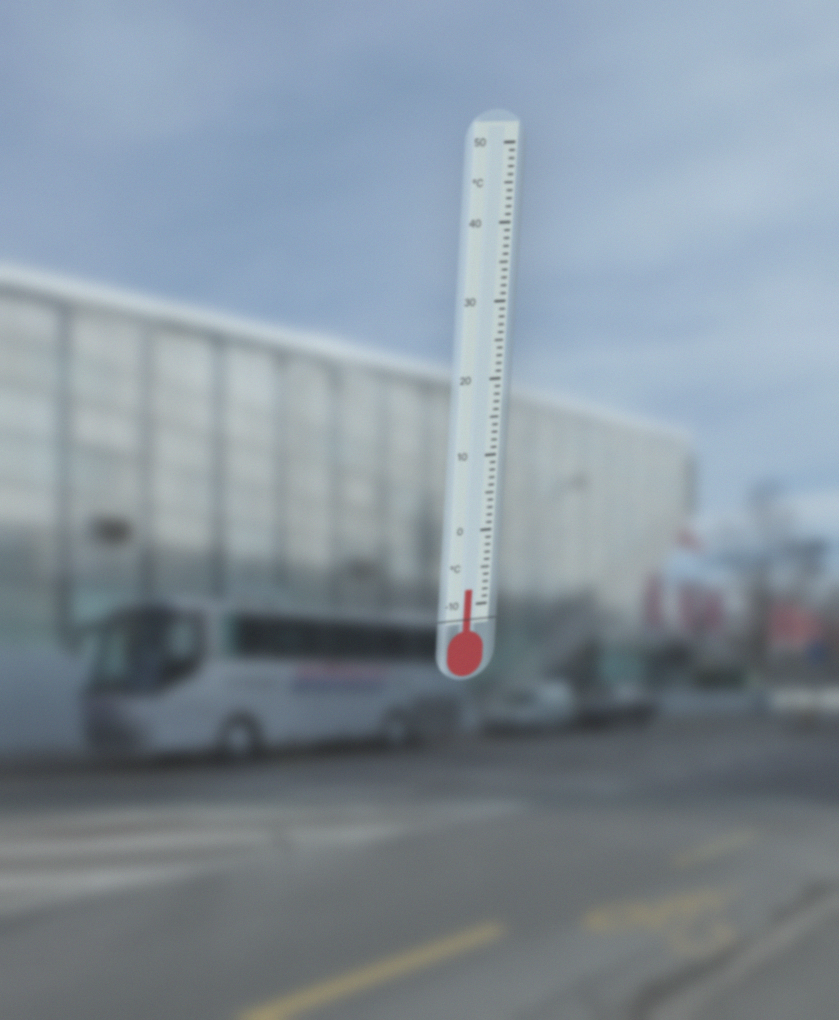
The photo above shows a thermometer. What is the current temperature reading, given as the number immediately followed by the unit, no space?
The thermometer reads -8°C
